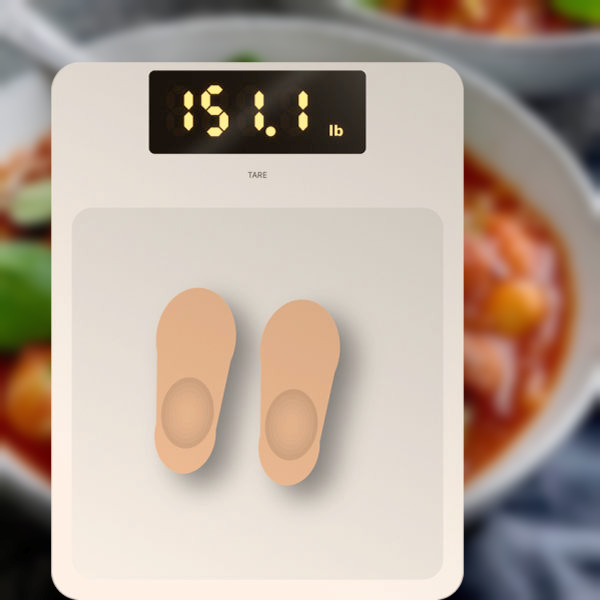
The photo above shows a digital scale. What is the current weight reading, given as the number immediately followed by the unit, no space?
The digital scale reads 151.1lb
